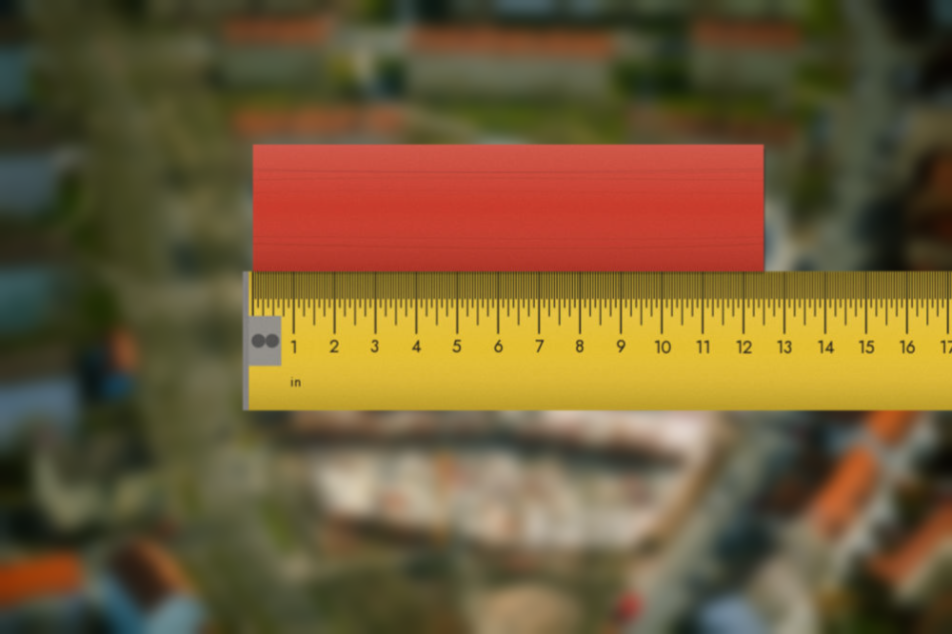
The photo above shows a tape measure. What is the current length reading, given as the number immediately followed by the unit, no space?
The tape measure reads 12.5in
